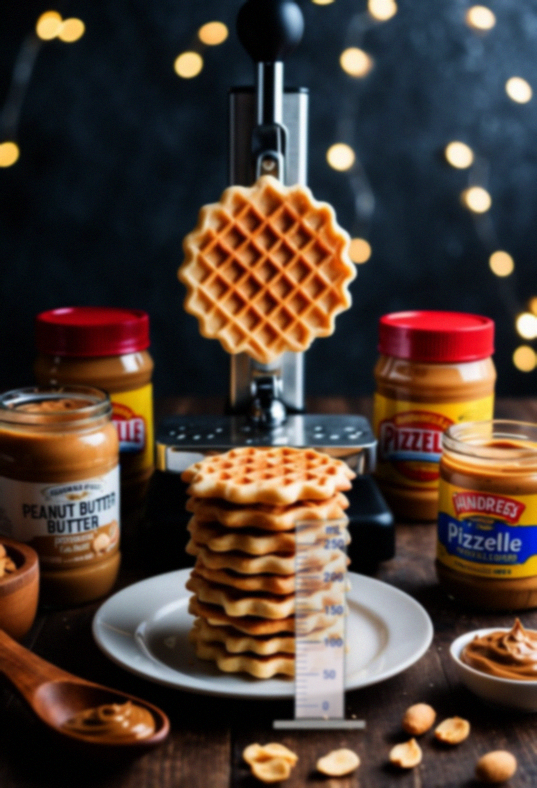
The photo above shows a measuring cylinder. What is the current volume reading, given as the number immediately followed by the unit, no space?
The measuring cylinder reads 100mL
